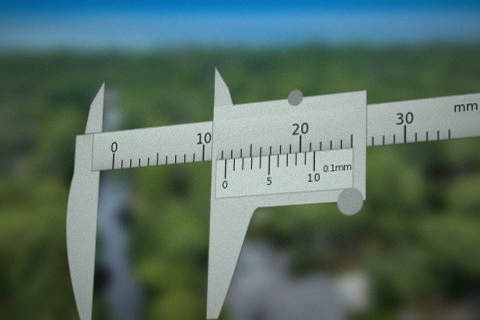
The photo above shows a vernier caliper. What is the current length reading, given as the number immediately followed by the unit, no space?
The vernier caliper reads 12.4mm
